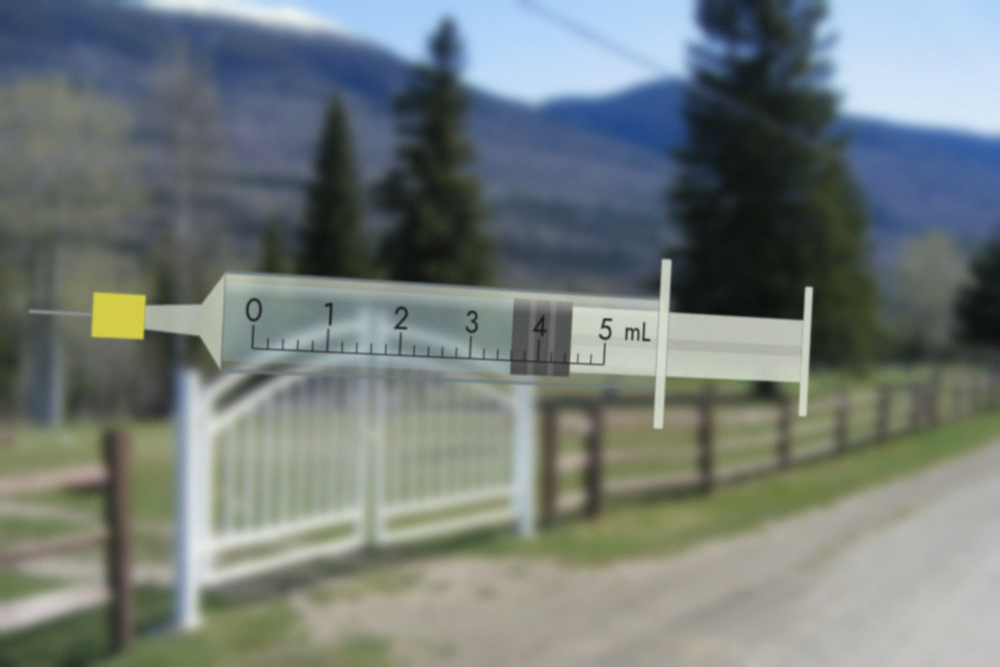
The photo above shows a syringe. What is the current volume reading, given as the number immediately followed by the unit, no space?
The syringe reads 3.6mL
